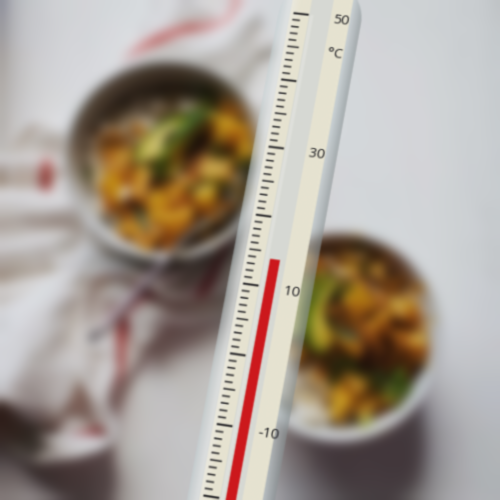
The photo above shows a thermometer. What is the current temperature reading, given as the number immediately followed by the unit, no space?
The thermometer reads 14°C
